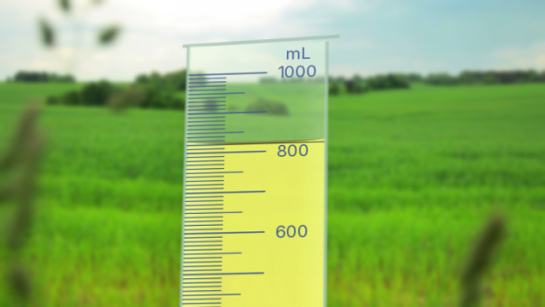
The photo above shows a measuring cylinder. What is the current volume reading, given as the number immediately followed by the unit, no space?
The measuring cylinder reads 820mL
